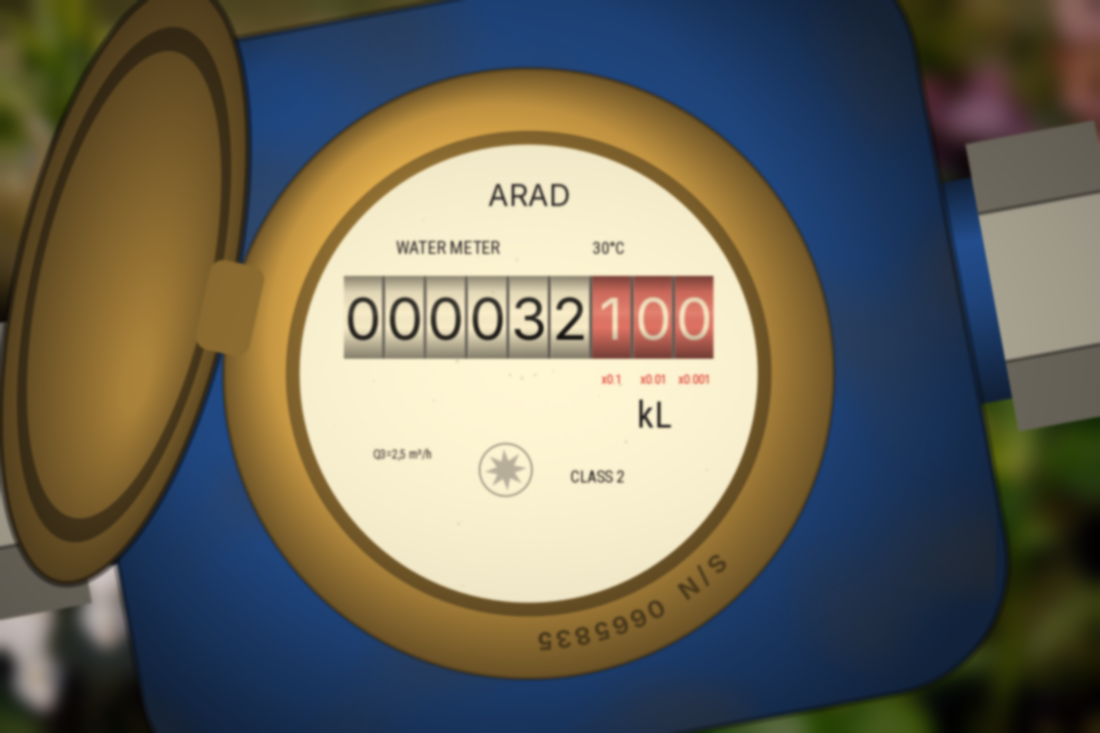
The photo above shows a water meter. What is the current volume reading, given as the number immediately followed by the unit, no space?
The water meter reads 32.100kL
